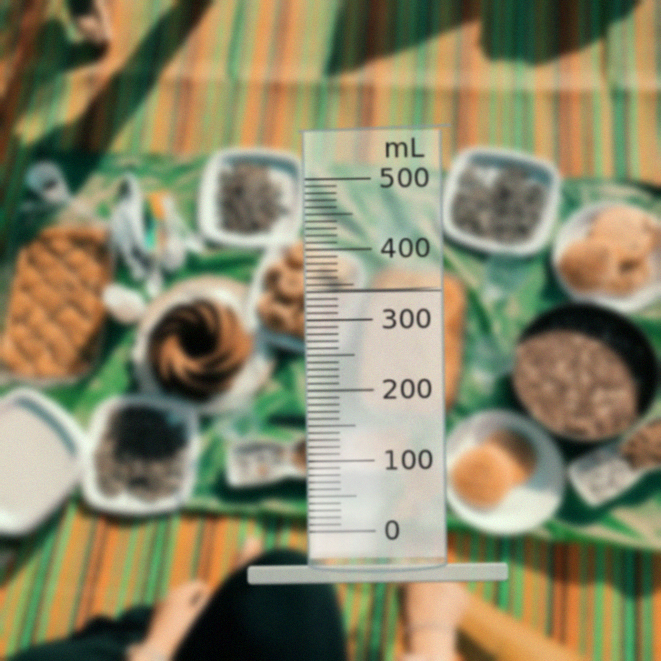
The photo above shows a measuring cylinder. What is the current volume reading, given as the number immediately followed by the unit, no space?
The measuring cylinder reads 340mL
